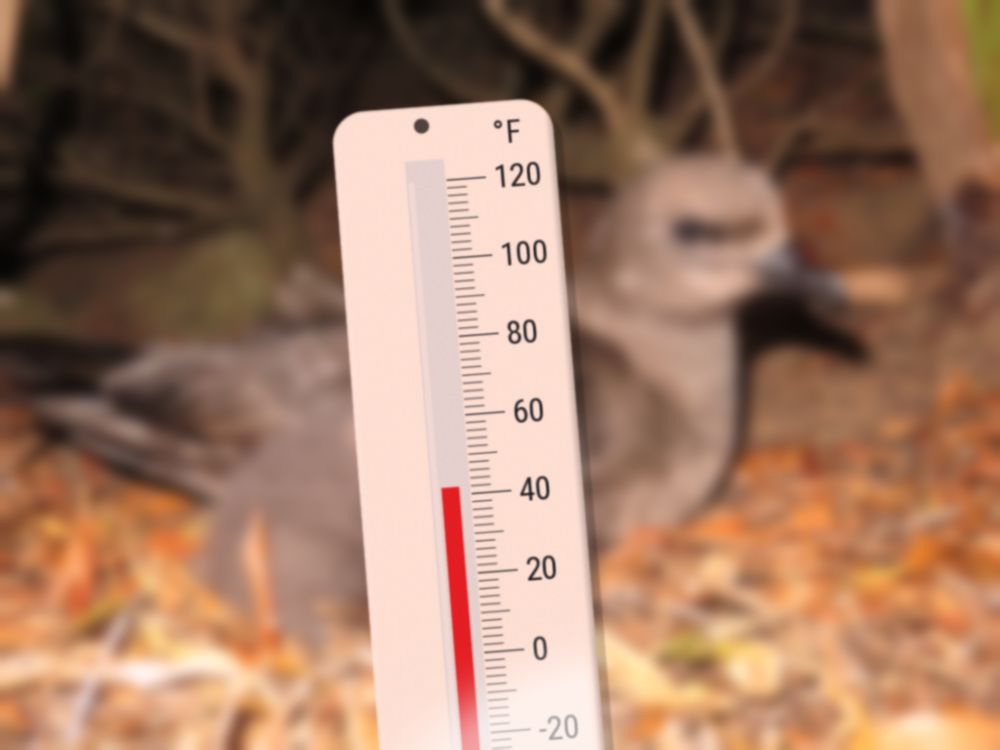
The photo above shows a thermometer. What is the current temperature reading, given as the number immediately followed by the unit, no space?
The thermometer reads 42°F
